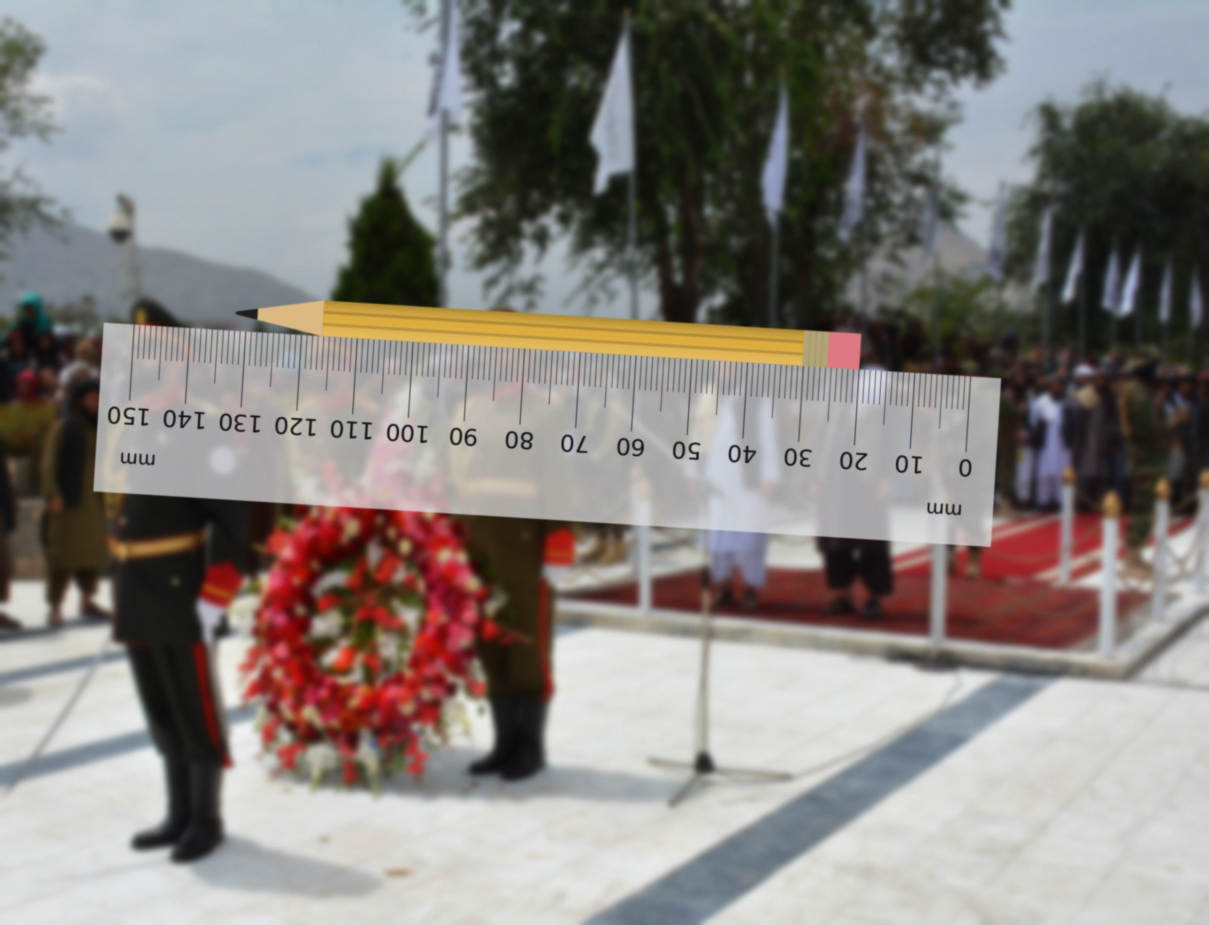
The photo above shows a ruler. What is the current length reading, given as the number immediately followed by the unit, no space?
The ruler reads 112mm
